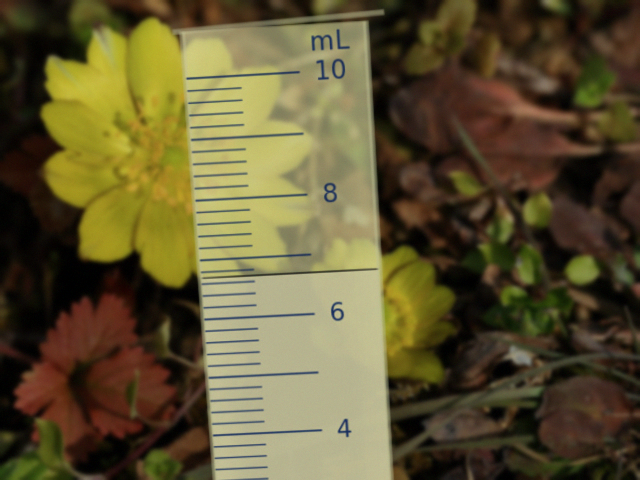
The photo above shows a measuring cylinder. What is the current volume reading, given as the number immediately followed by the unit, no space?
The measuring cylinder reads 6.7mL
